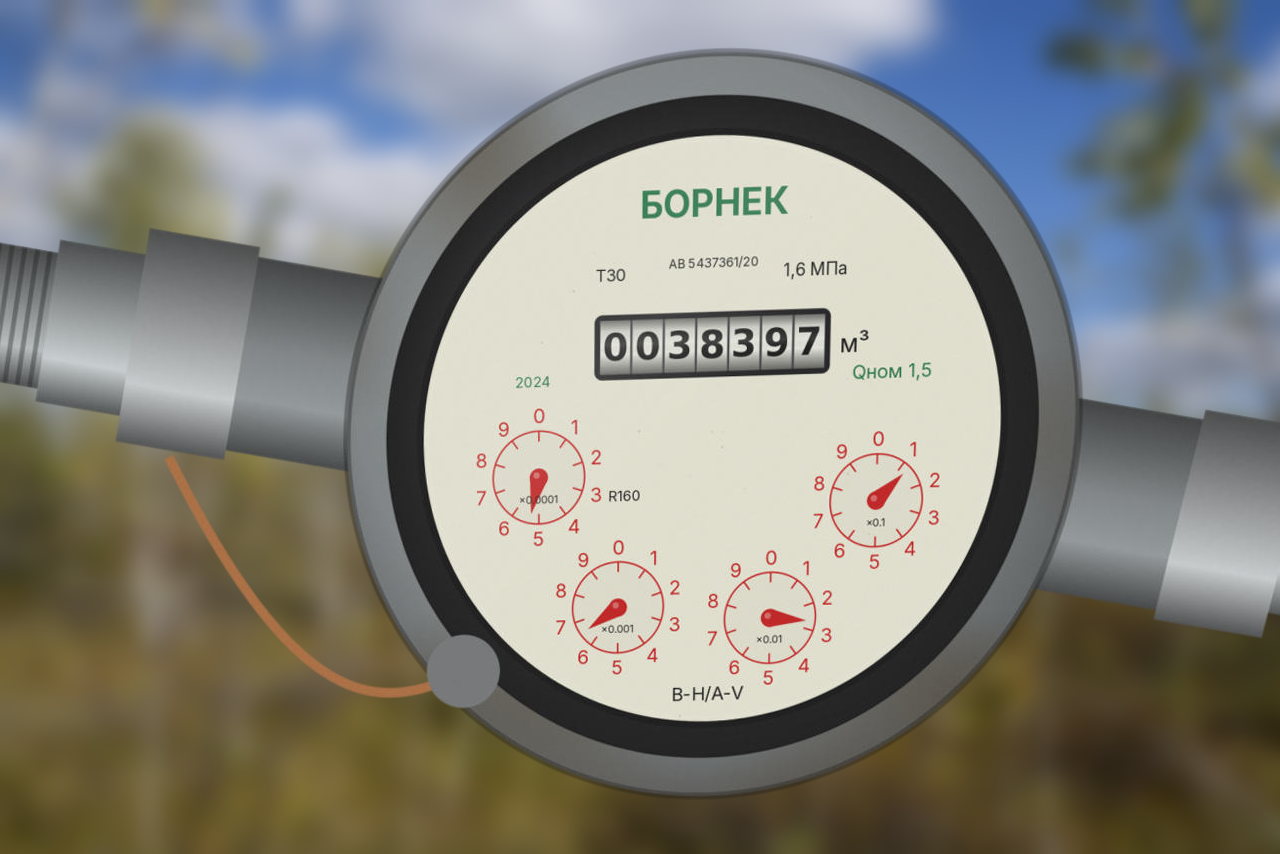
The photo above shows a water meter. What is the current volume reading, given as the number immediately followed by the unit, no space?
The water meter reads 38397.1265m³
